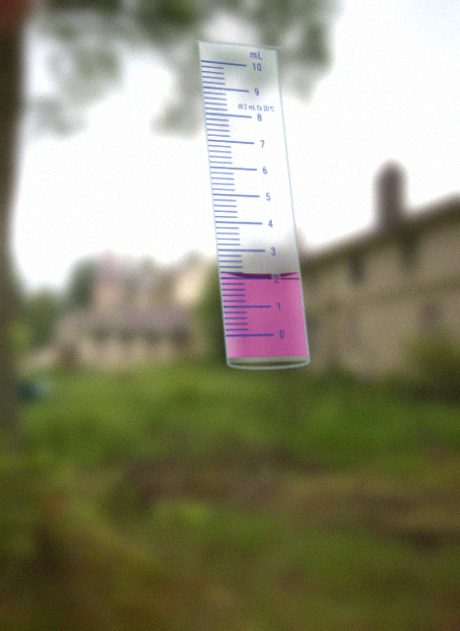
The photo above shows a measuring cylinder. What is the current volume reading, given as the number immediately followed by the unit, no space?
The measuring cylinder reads 2mL
